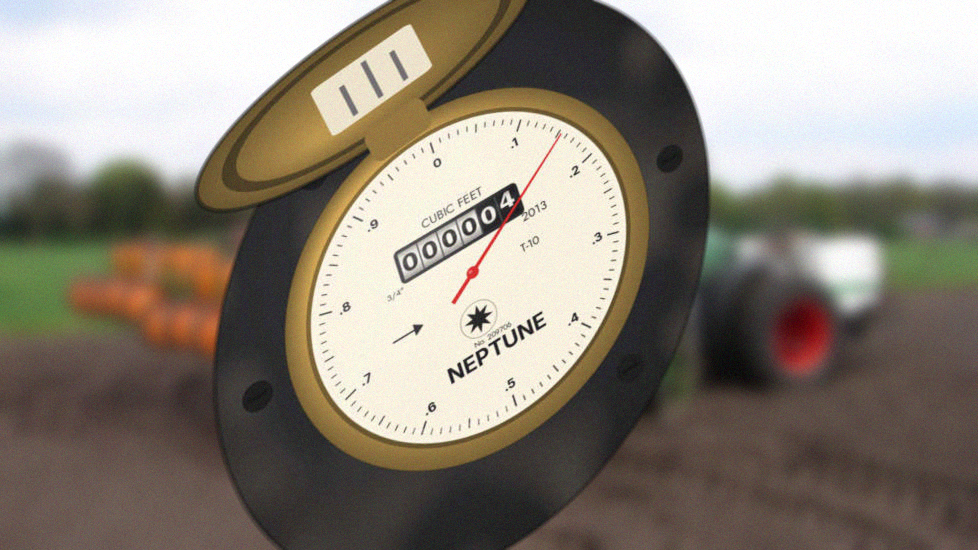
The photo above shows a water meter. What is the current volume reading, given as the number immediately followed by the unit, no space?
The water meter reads 4.15ft³
